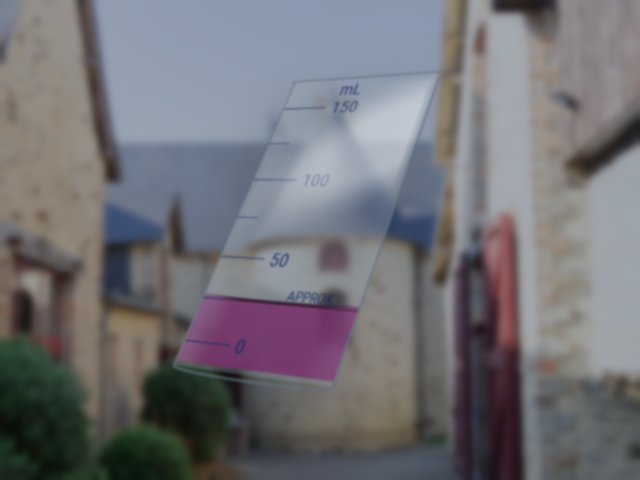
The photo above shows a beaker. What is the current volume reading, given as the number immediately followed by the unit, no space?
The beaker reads 25mL
